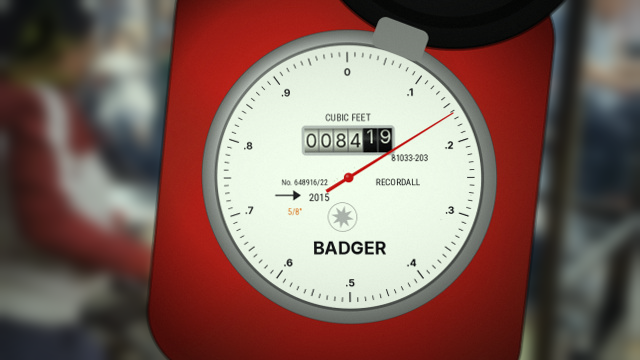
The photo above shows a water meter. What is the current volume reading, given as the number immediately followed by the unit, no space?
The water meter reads 8419.16ft³
